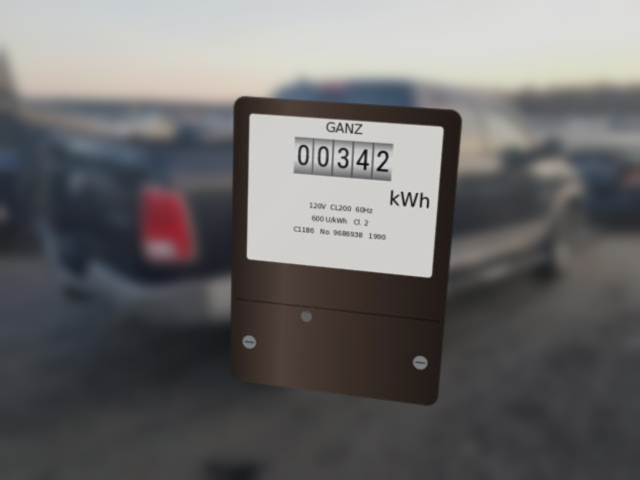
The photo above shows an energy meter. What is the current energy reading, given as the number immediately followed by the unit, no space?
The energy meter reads 342kWh
